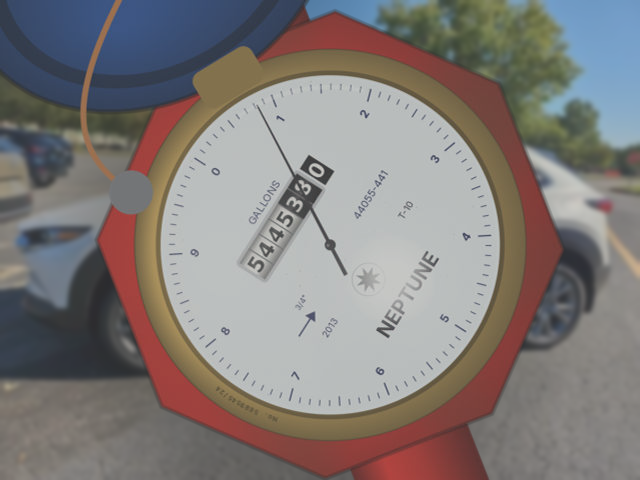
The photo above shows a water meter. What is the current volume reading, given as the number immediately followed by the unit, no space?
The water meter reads 5445380.8gal
